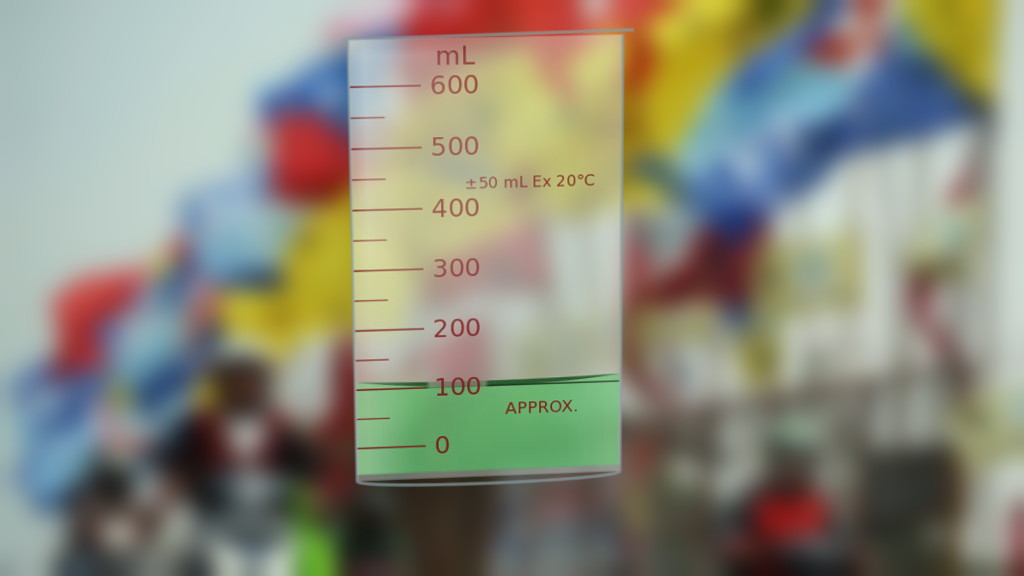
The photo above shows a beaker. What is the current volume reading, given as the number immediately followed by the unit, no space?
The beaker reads 100mL
